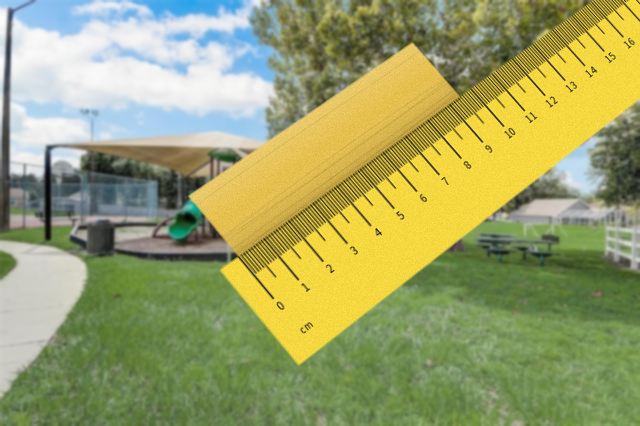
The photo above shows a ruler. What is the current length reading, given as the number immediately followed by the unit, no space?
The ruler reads 9.5cm
